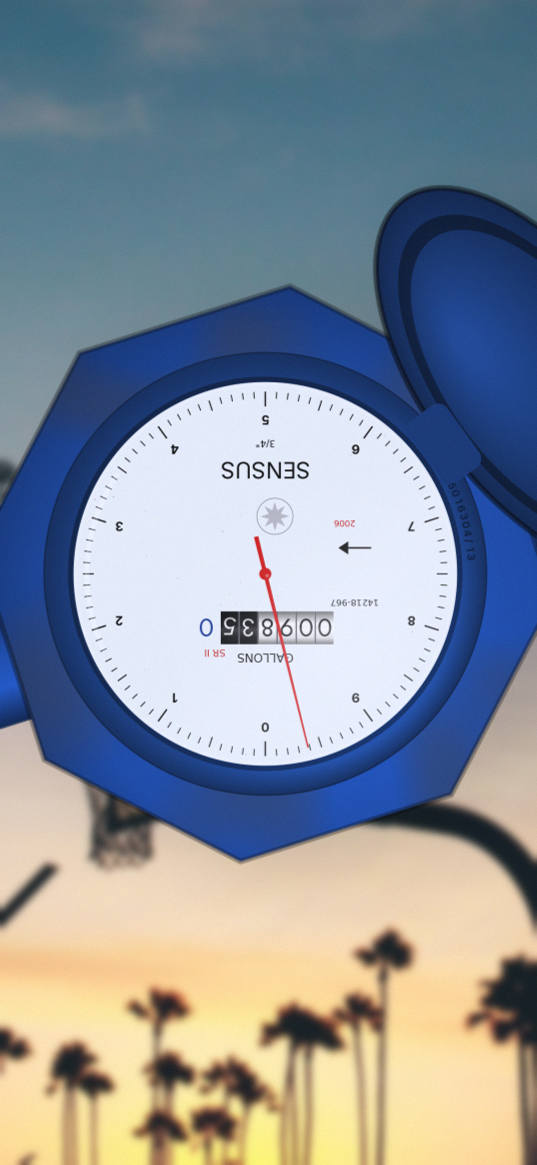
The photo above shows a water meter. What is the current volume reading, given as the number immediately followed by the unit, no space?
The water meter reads 98349.6gal
